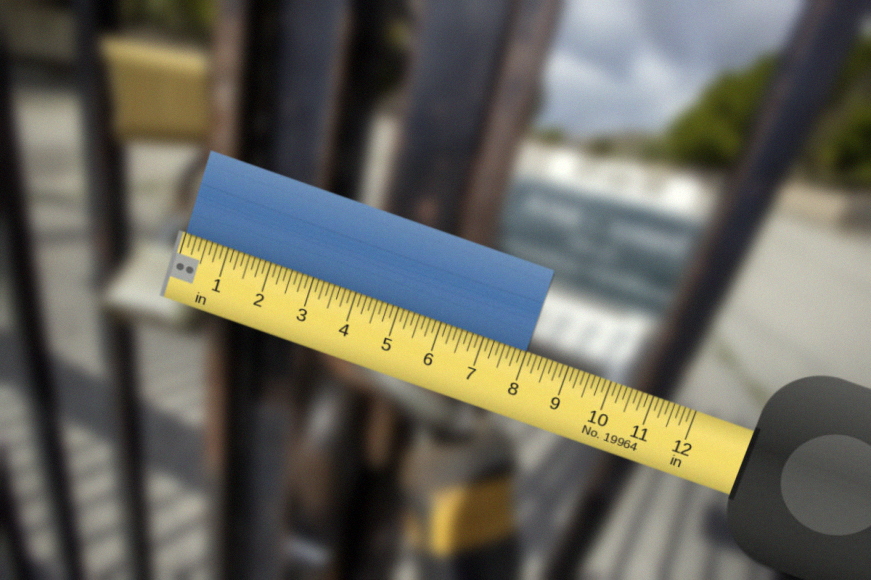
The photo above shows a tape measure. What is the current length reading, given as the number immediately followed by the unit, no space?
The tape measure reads 8in
